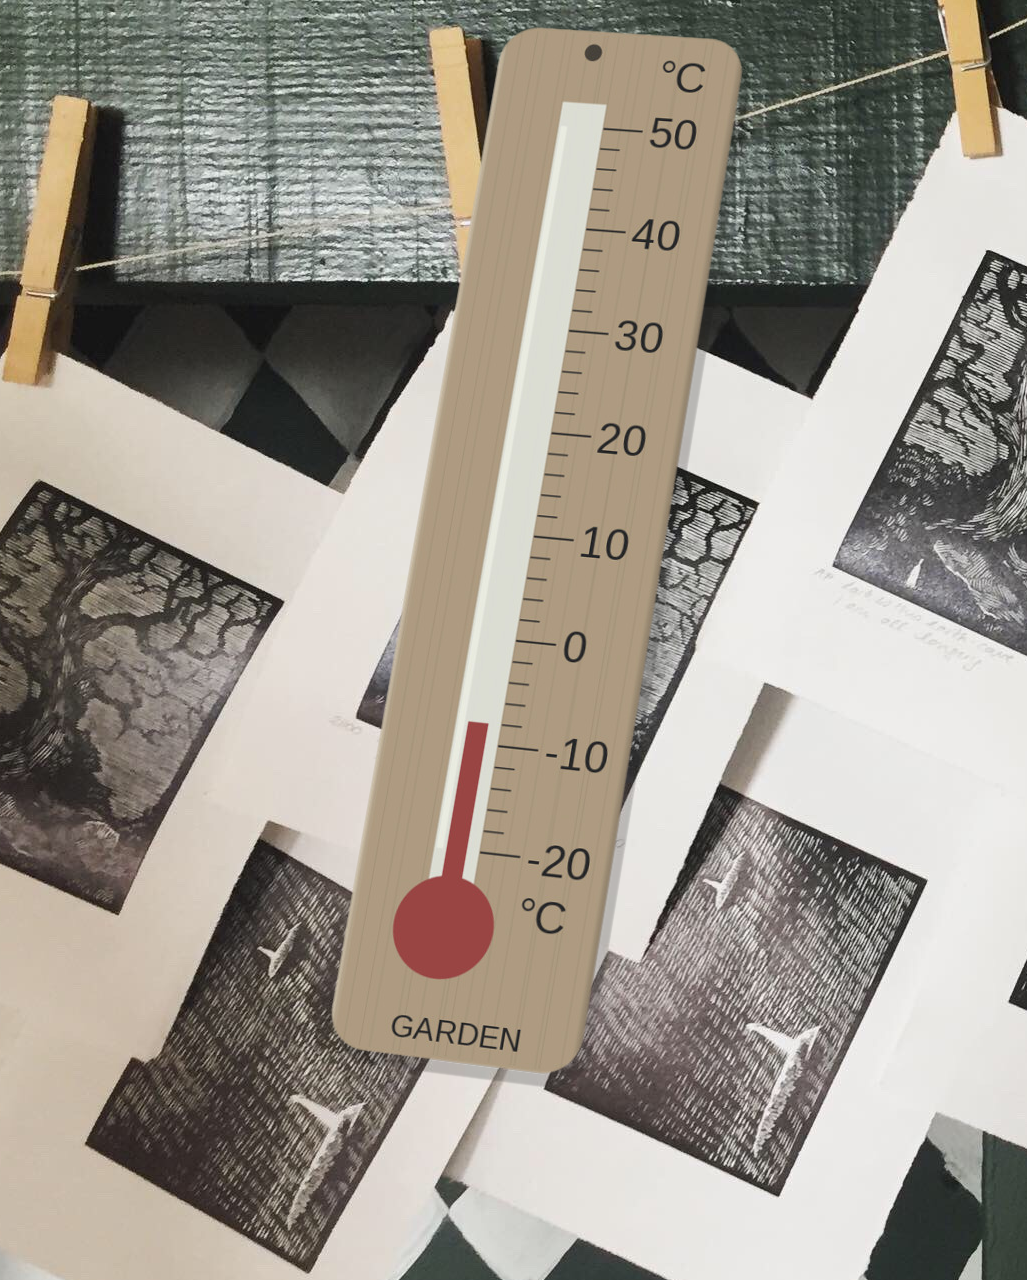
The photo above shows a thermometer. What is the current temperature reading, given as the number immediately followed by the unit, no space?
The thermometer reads -8°C
